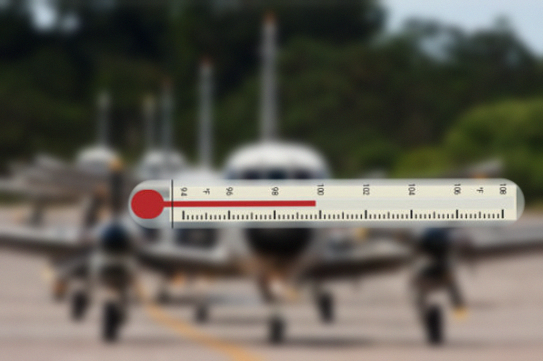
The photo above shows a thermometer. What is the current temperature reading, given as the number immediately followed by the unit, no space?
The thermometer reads 99.8°F
